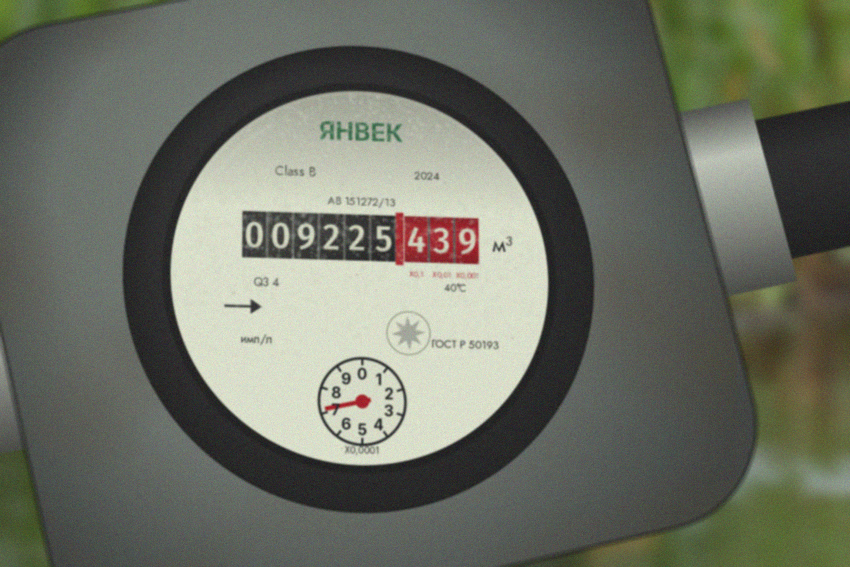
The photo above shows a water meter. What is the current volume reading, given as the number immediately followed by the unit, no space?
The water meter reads 9225.4397m³
